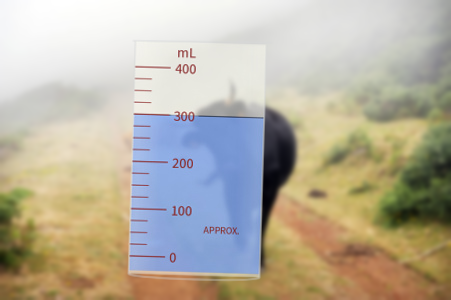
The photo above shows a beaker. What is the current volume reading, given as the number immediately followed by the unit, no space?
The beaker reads 300mL
